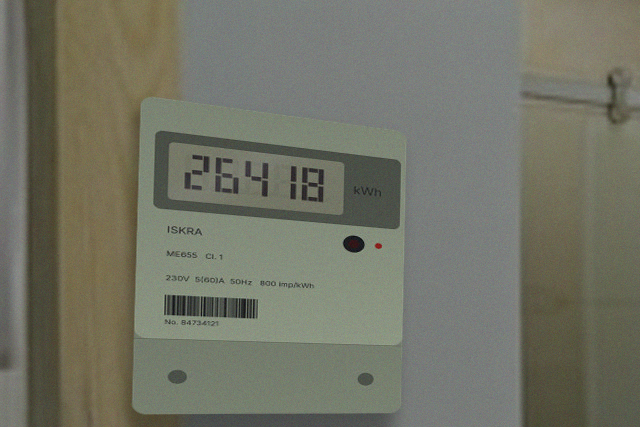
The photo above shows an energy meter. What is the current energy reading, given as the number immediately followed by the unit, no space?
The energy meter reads 26418kWh
